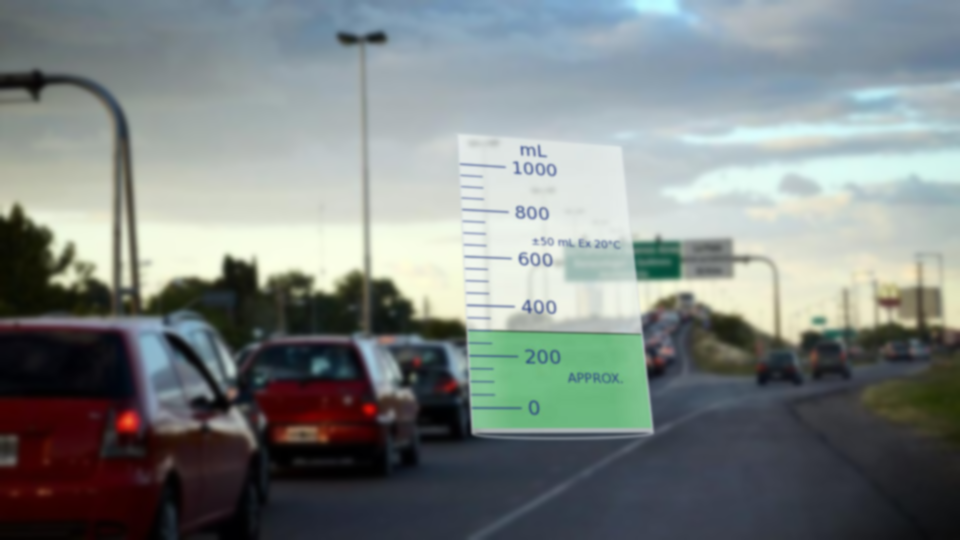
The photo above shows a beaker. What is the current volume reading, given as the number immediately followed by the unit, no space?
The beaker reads 300mL
